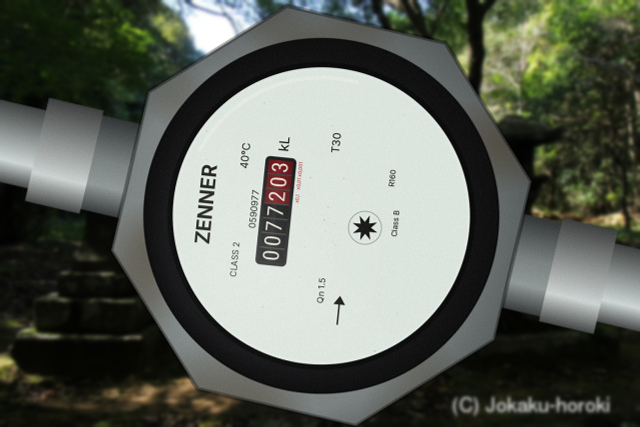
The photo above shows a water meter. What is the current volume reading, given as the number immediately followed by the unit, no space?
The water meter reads 77.203kL
